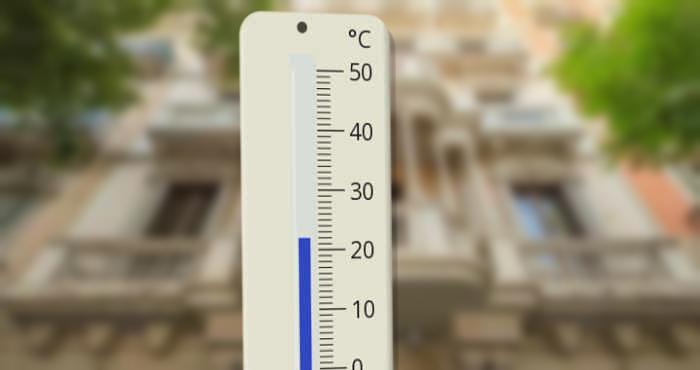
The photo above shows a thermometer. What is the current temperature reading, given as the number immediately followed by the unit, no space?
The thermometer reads 22°C
